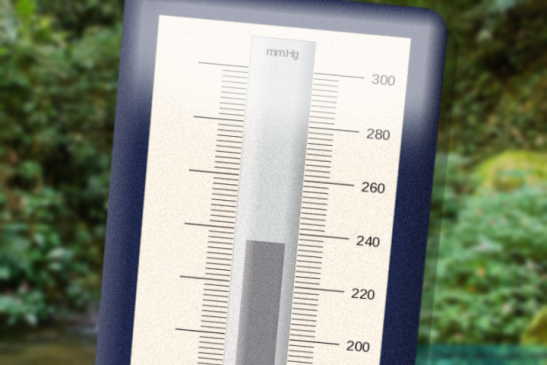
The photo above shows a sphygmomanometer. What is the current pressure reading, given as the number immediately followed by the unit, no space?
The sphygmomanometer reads 236mmHg
